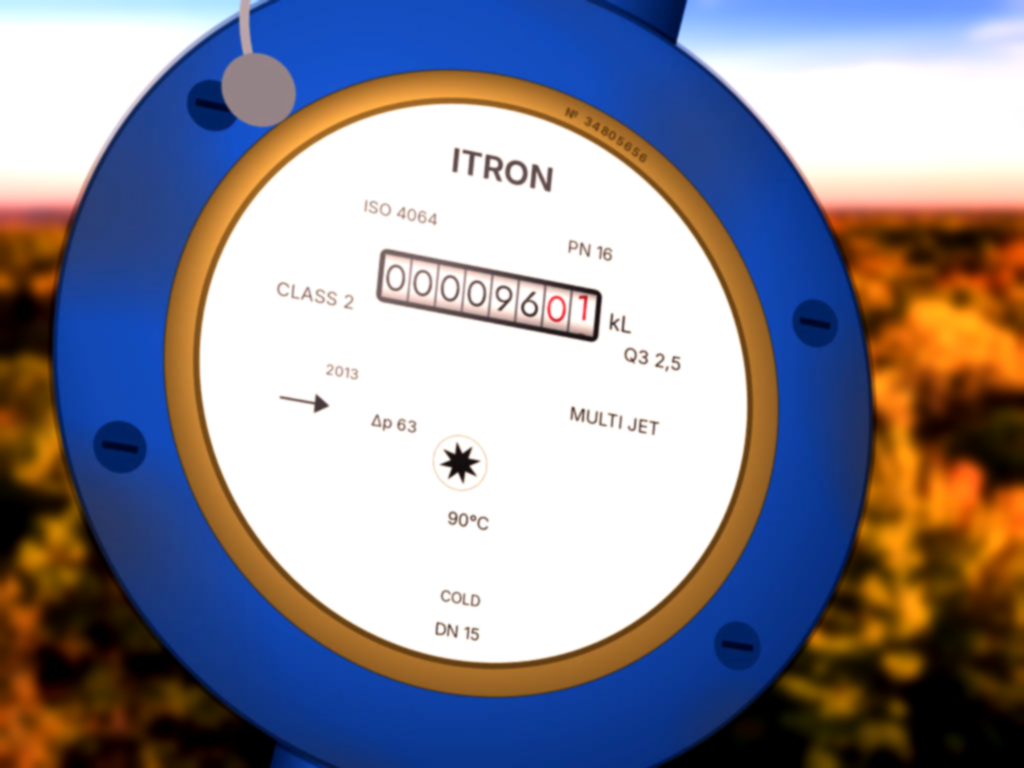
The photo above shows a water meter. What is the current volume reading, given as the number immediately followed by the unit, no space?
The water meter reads 96.01kL
